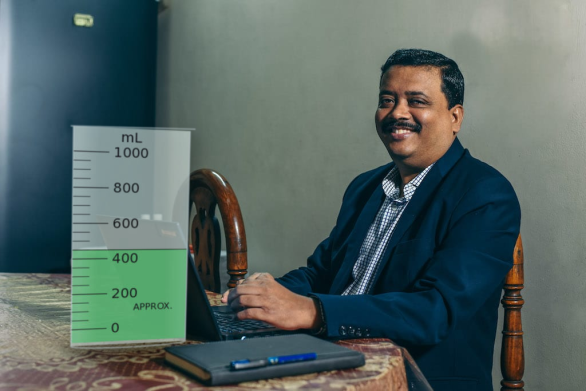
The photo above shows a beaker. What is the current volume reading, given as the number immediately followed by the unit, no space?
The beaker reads 450mL
